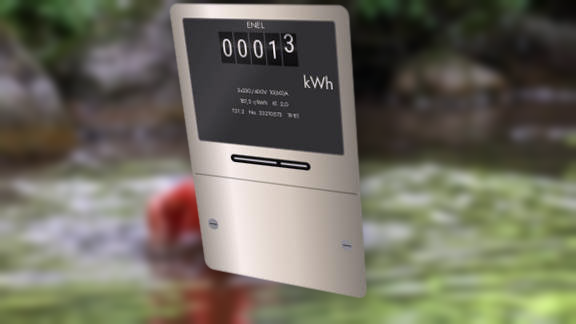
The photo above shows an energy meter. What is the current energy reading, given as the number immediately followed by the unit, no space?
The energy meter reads 13kWh
